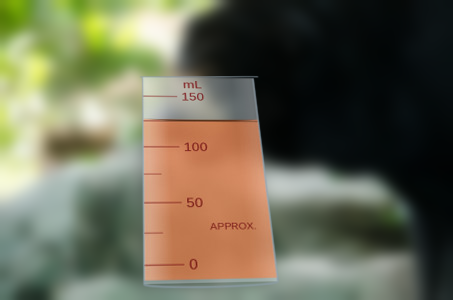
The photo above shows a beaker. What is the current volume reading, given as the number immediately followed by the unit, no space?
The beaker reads 125mL
